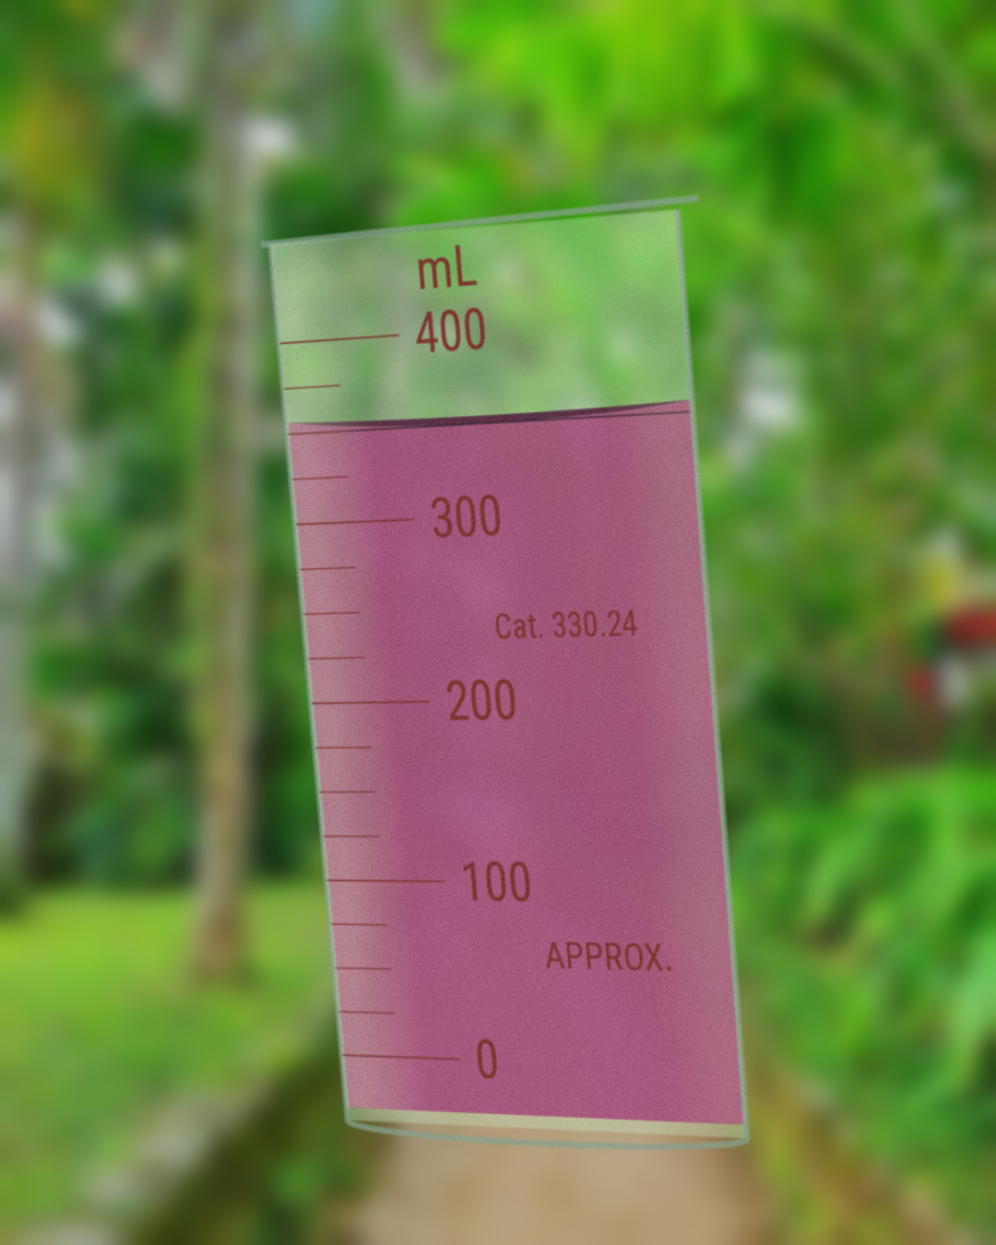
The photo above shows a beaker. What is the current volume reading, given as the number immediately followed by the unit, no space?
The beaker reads 350mL
